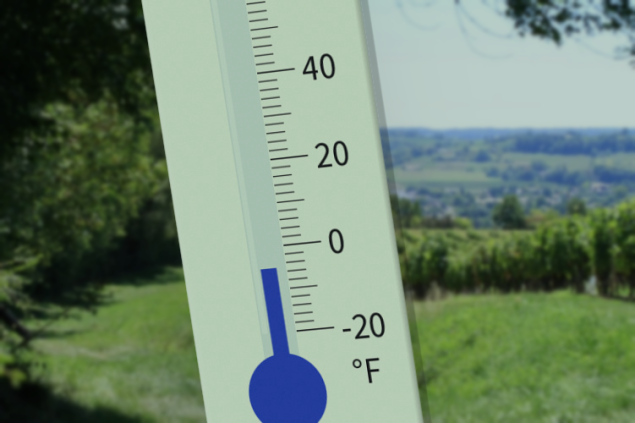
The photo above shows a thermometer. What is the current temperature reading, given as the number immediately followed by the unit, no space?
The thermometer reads -5°F
